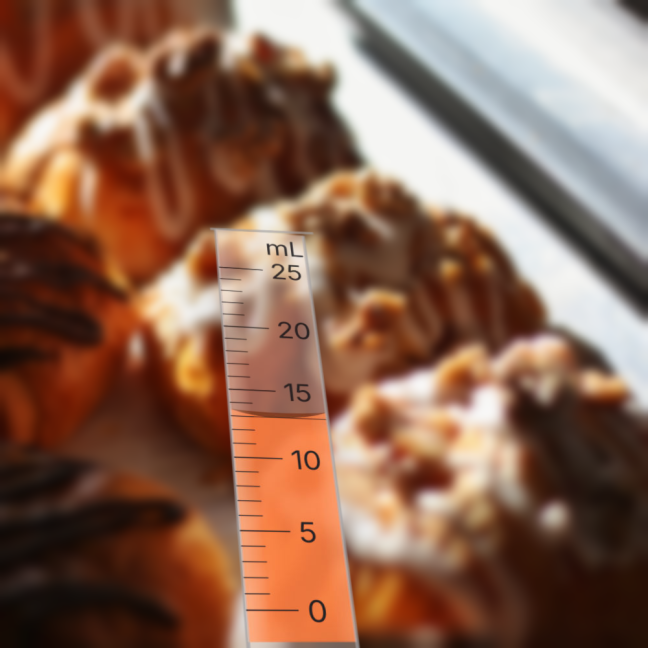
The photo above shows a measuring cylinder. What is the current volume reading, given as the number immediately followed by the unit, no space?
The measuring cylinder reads 13mL
